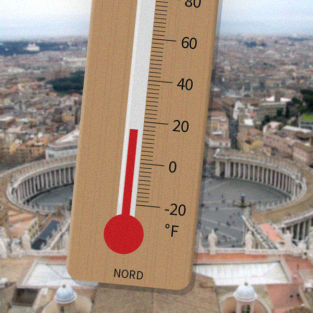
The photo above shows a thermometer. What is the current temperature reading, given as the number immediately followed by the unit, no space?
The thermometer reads 16°F
